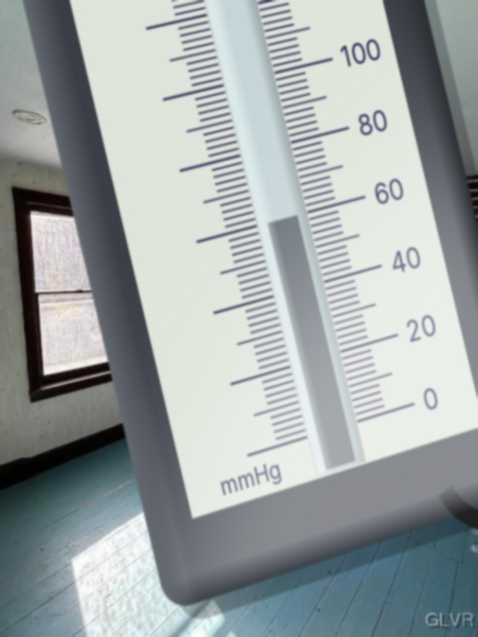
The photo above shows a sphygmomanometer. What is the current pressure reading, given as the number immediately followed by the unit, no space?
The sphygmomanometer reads 60mmHg
